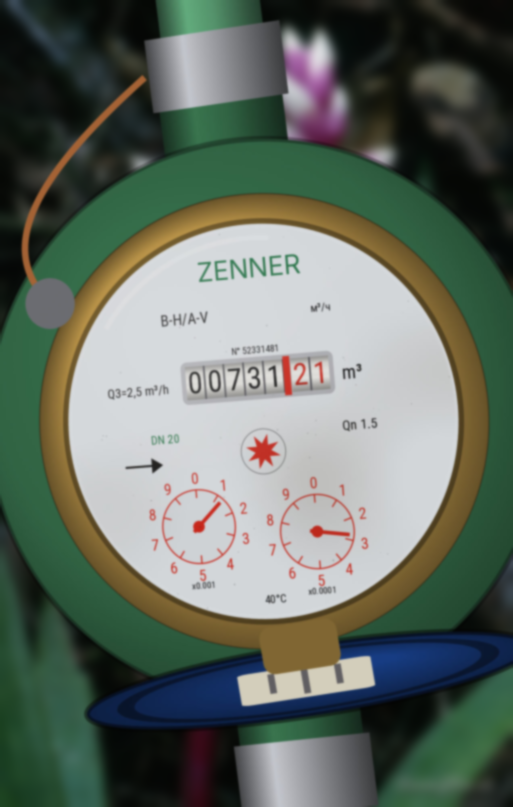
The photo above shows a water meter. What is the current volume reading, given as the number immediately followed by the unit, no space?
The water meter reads 731.2112m³
